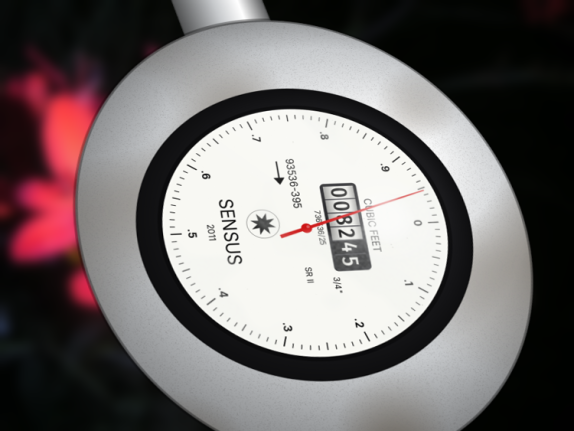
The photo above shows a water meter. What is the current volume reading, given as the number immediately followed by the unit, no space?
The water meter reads 8244.95ft³
